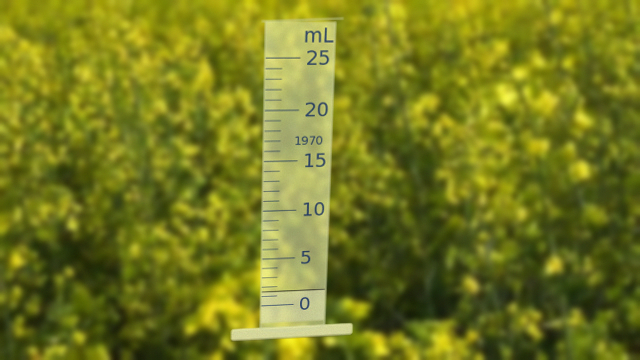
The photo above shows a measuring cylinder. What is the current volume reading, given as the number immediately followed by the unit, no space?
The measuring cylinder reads 1.5mL
